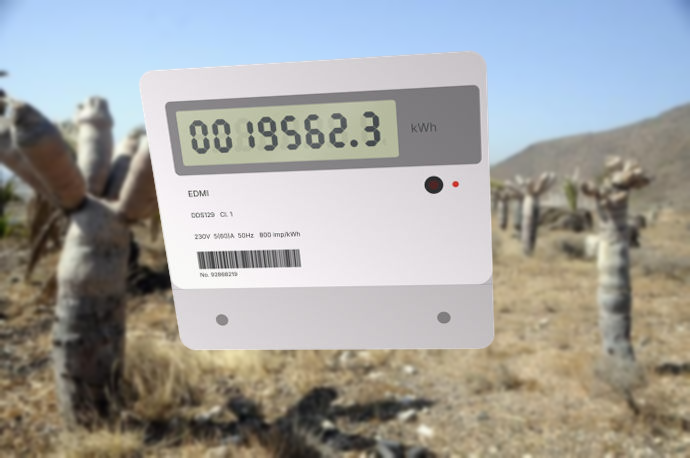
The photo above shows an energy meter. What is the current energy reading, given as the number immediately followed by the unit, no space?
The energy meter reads 19562.3kWh
